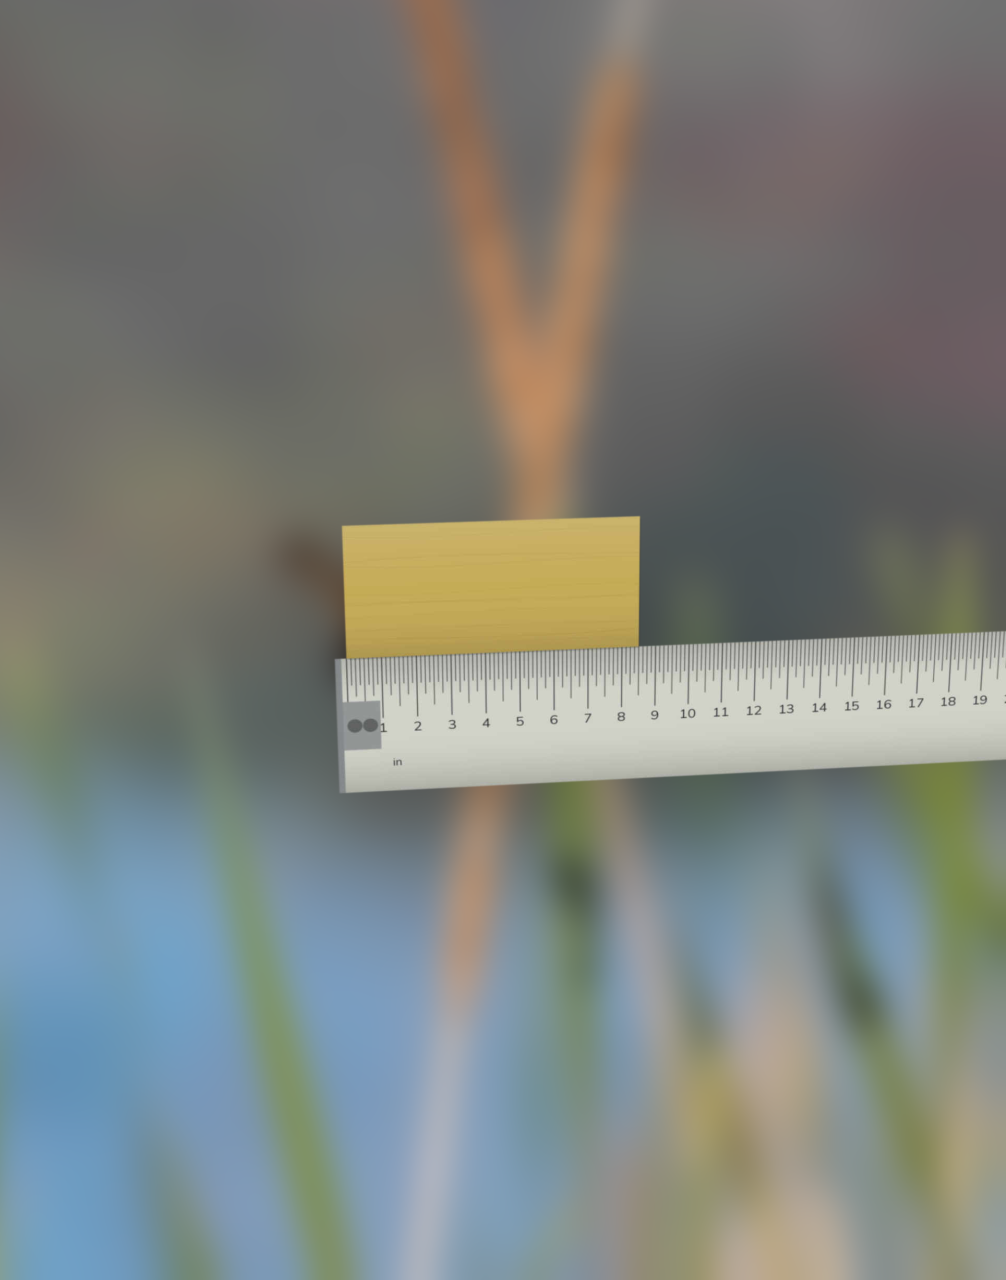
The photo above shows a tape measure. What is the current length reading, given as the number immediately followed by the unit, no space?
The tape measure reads 8.5in
